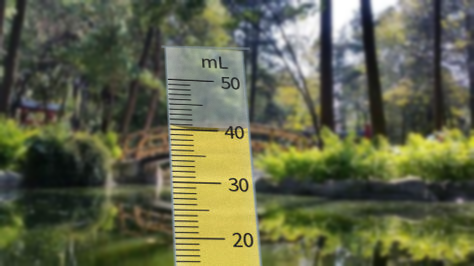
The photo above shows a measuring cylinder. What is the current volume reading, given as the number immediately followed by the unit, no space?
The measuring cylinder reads 40mL
